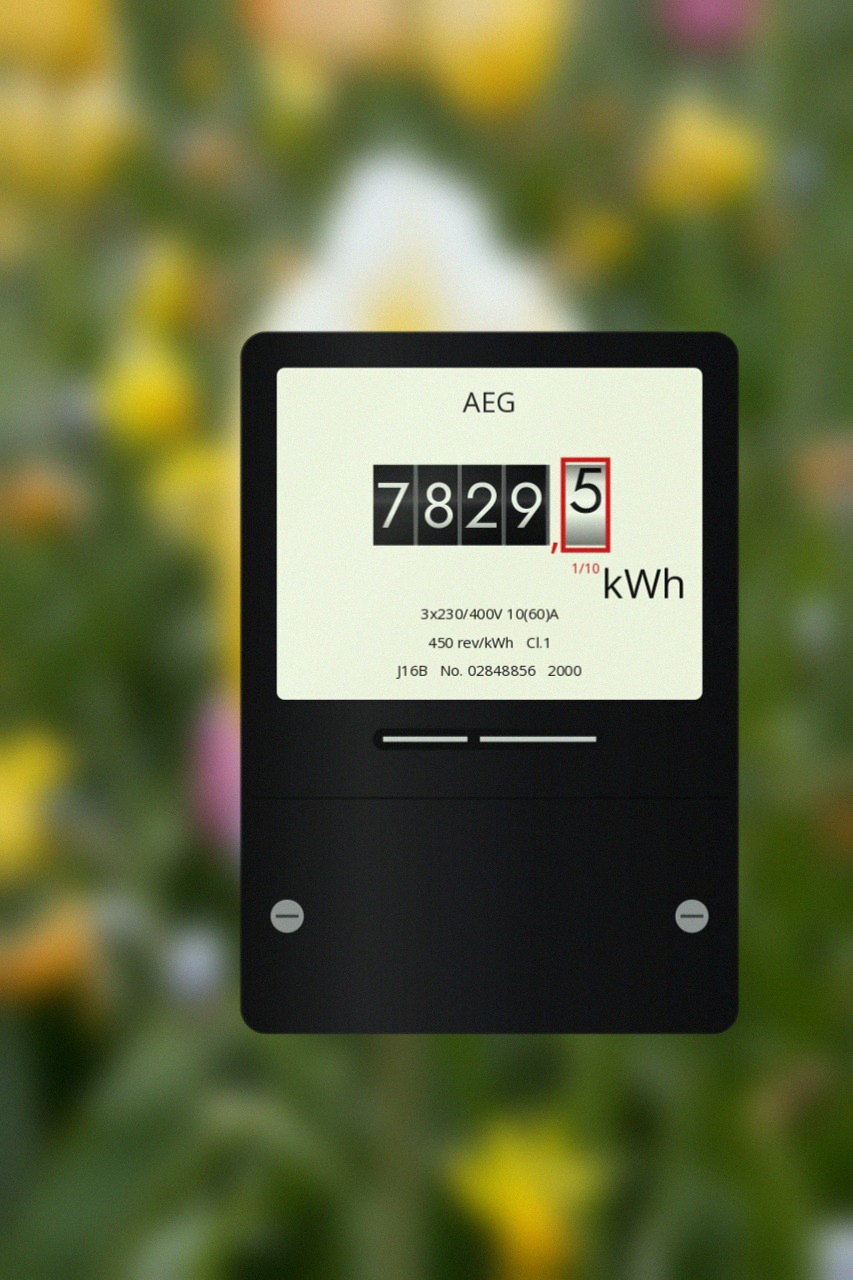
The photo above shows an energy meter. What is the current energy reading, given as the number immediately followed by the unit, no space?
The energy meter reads 7829.5kWh
